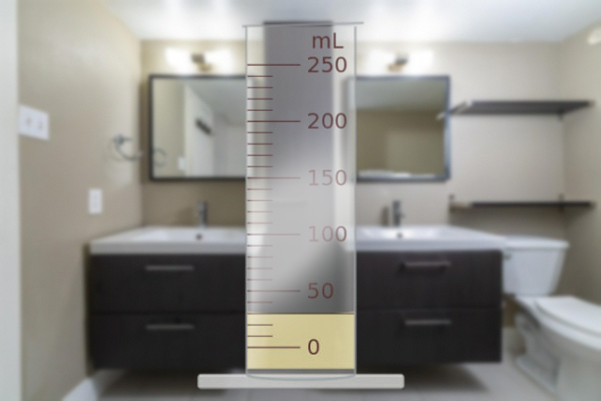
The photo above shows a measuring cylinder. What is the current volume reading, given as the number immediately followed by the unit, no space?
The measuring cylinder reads 30mL
